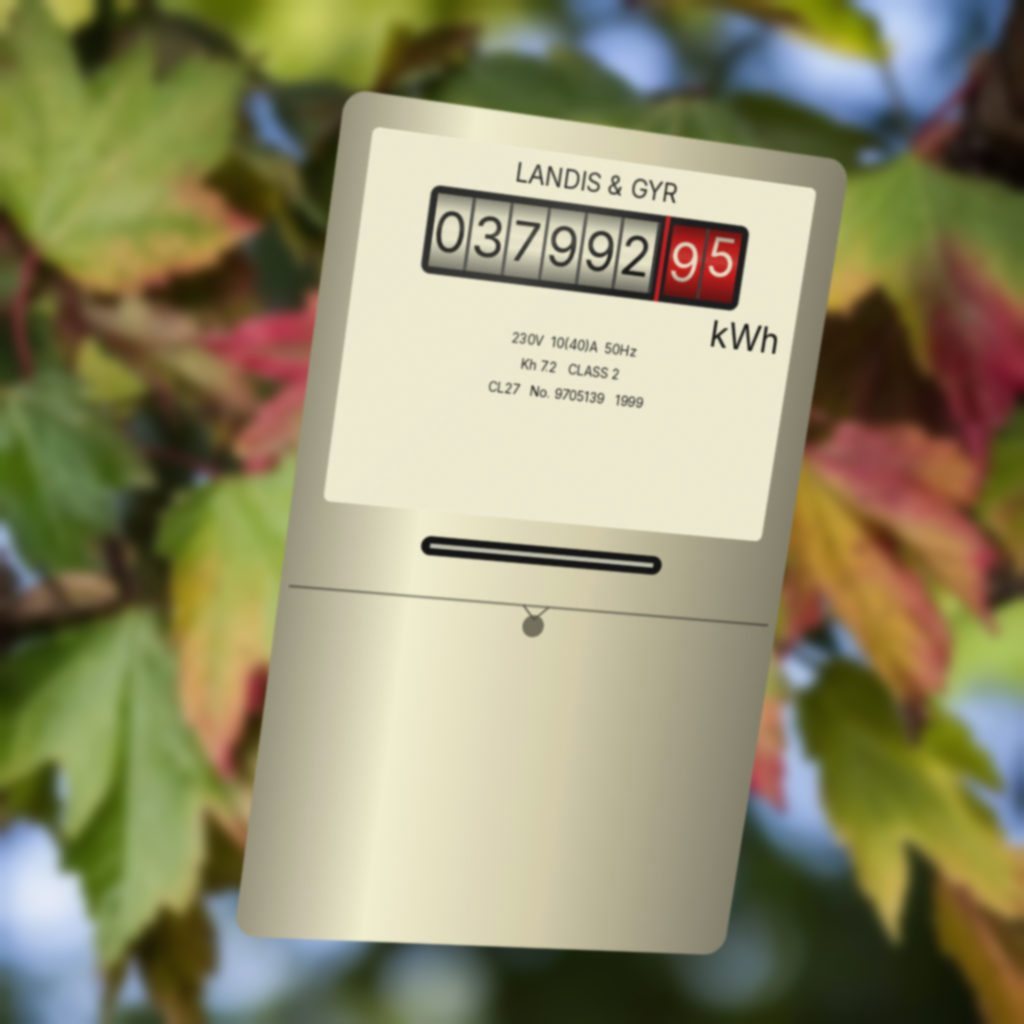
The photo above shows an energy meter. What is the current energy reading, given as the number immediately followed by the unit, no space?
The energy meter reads 37992.95kWh
